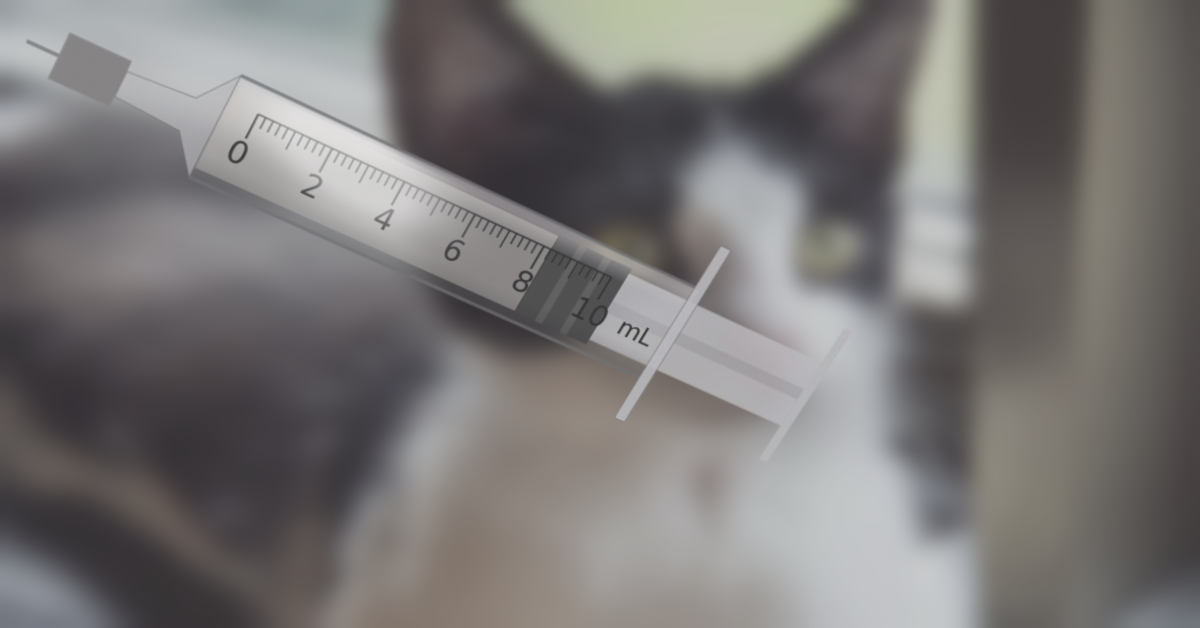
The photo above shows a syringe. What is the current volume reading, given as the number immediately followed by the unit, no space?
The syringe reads 8.2mL
